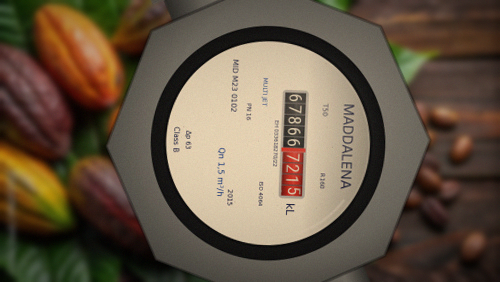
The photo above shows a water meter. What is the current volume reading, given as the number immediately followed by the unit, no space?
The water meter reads 67866.7215kL
